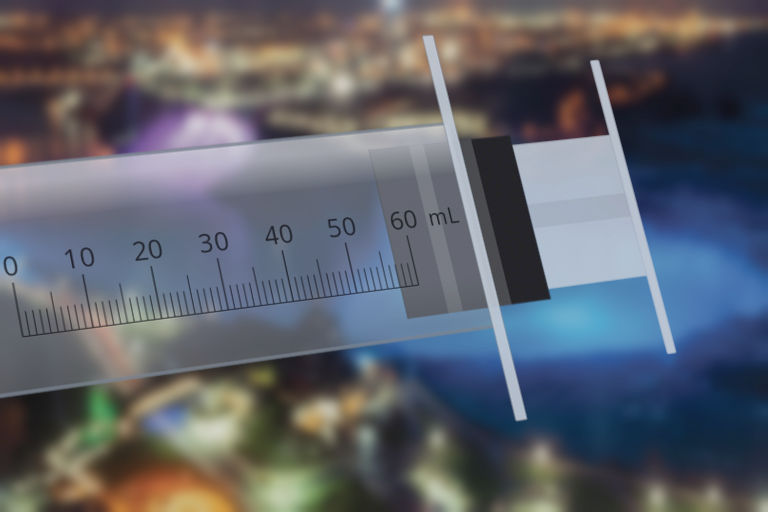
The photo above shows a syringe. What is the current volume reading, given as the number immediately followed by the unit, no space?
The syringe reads 57mL
